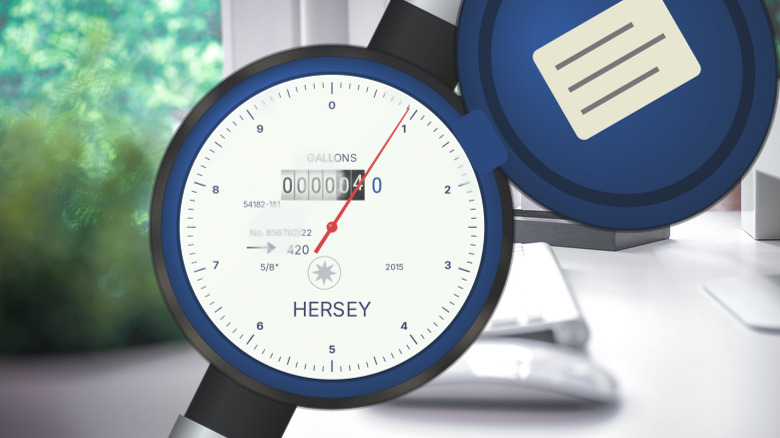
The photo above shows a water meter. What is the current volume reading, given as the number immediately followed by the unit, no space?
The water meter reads 40.9gal
